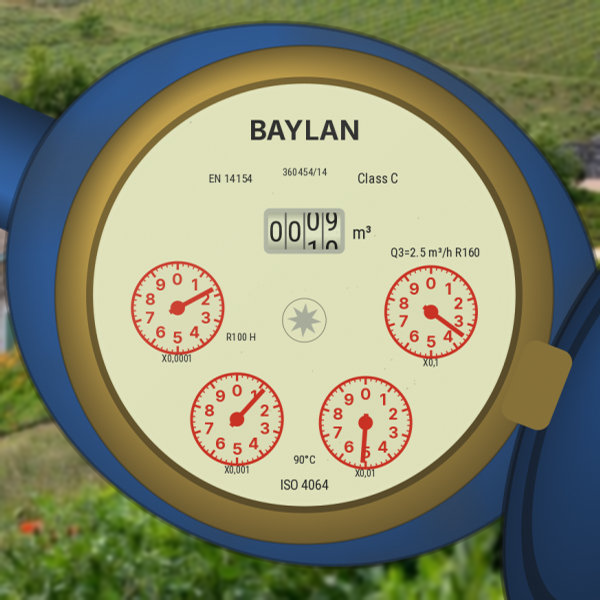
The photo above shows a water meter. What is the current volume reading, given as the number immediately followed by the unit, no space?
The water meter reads 9.3511m³
